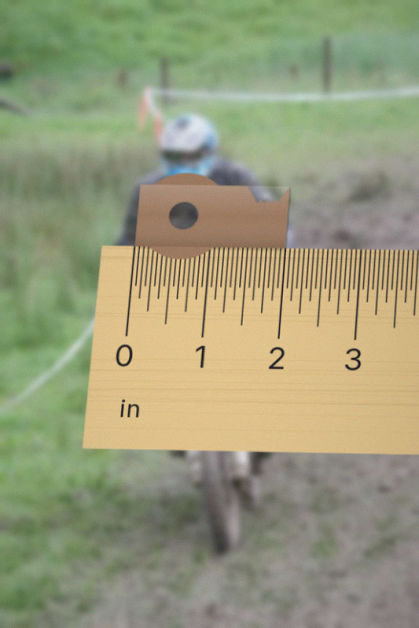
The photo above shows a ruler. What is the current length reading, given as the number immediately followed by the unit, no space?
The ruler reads 2in
